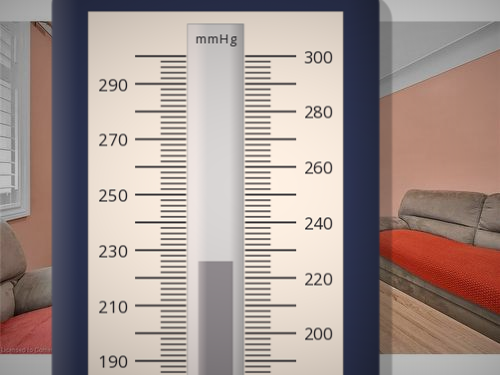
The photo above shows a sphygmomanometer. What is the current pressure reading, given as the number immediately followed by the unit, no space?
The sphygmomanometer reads 226mmHg
